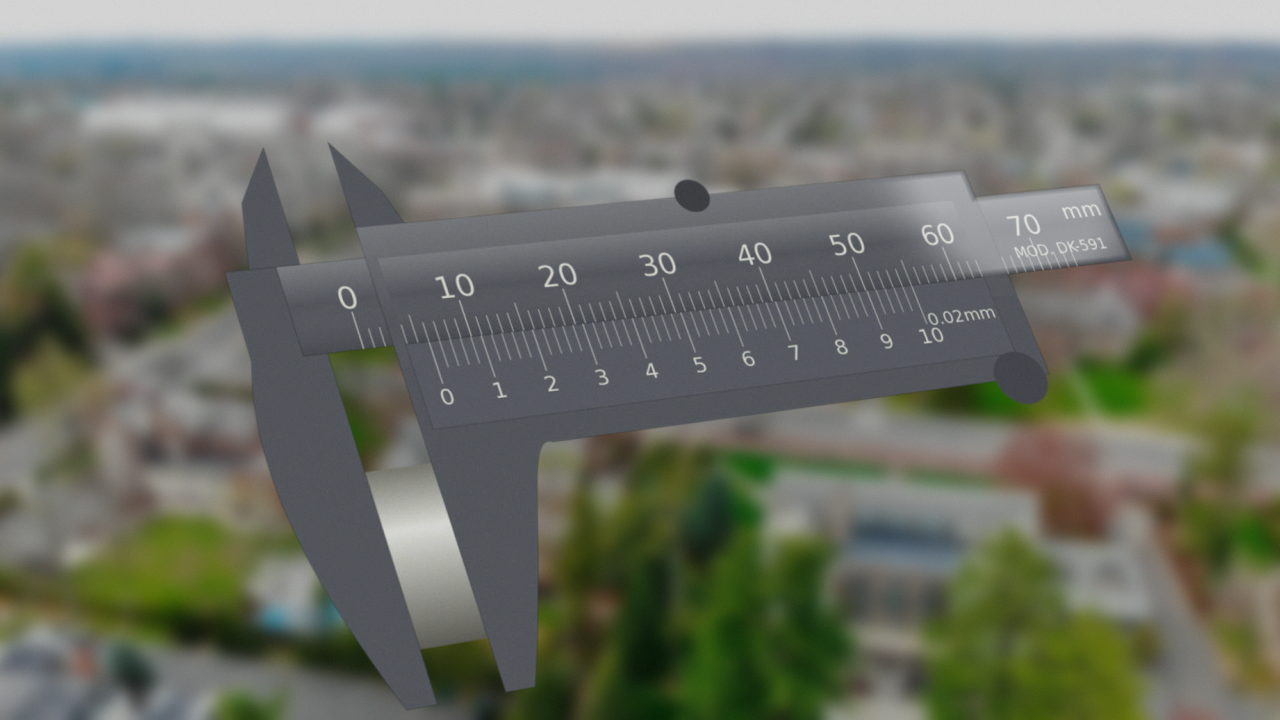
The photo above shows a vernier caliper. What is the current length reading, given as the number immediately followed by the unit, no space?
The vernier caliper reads 6.0mm
